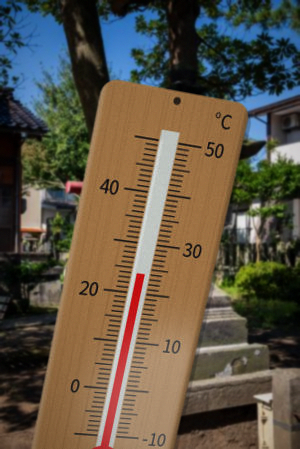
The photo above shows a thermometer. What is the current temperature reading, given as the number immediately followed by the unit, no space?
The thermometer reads 24°C
